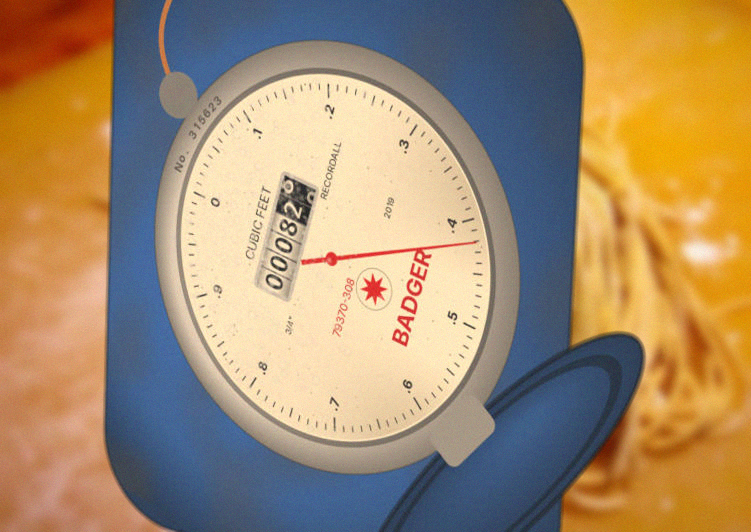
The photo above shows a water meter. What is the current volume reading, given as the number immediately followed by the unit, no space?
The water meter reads 828.42ft³
